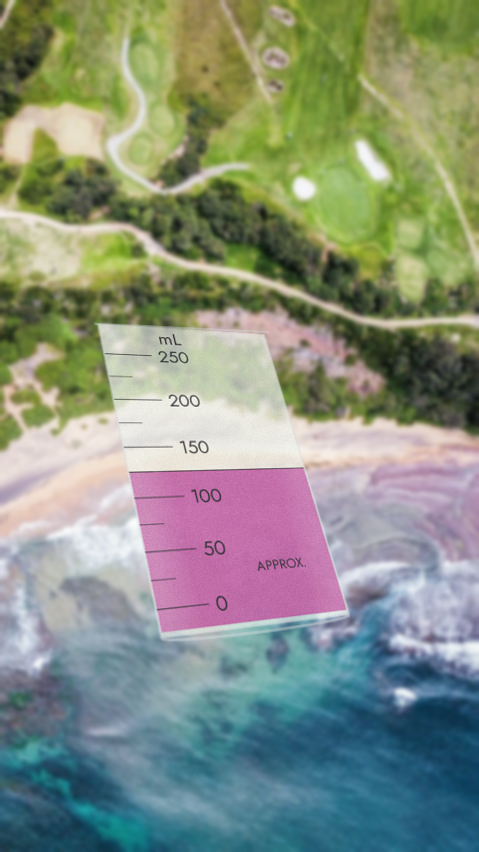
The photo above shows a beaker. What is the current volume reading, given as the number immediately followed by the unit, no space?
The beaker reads 125mL
